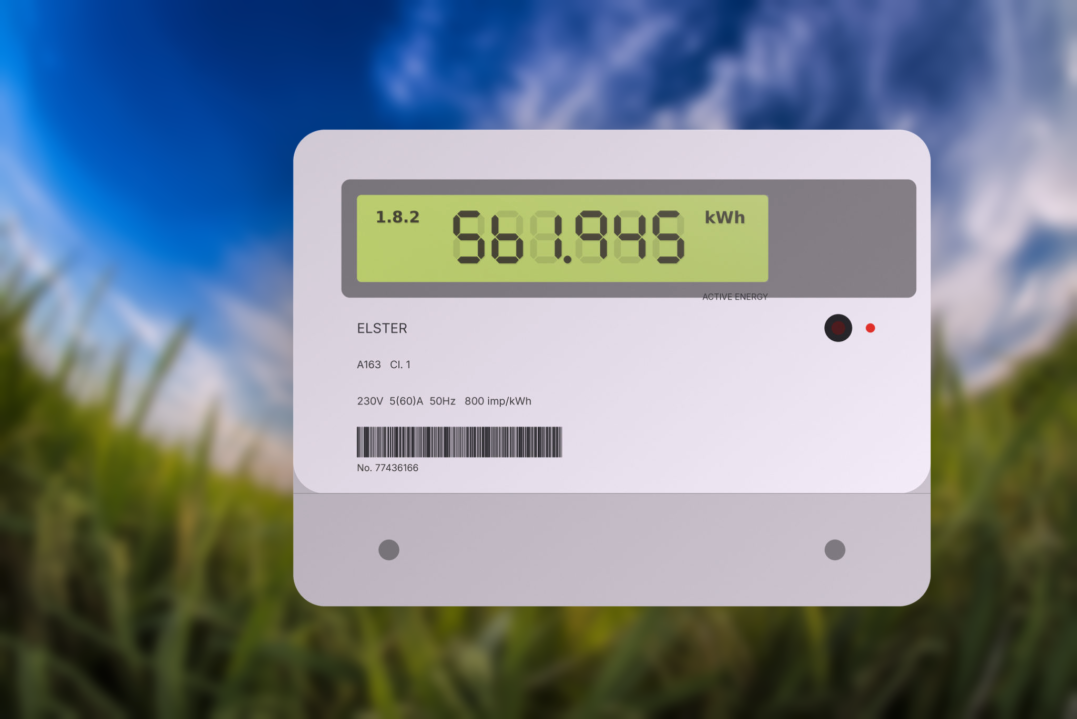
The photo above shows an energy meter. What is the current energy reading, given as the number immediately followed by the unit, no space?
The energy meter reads 561.945kWh
